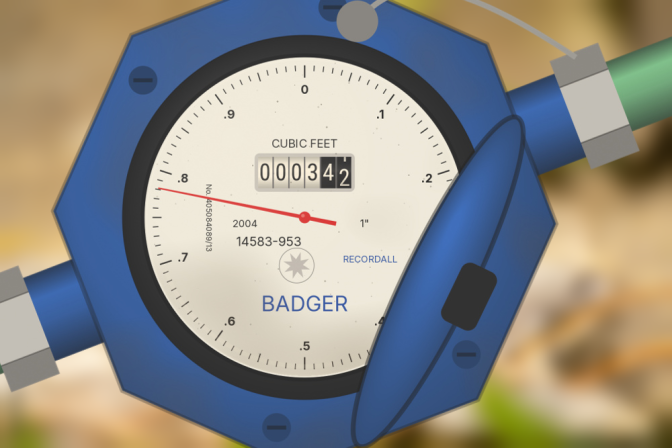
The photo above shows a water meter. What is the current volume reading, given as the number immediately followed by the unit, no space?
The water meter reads 341.78ft³
